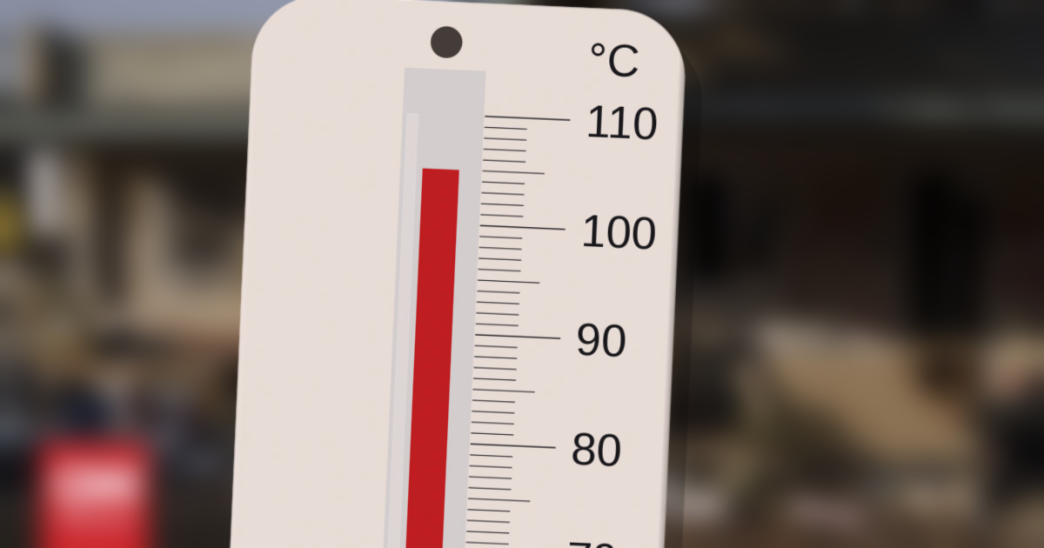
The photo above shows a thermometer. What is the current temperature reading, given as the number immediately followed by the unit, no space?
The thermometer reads 105°C
